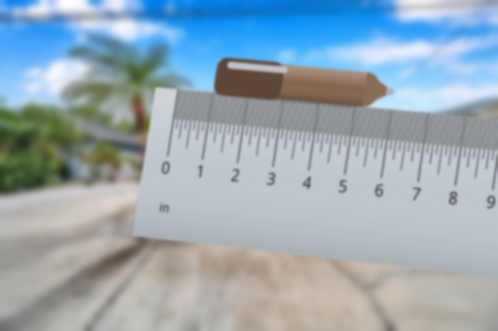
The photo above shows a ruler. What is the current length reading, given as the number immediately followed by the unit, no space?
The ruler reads 5in
